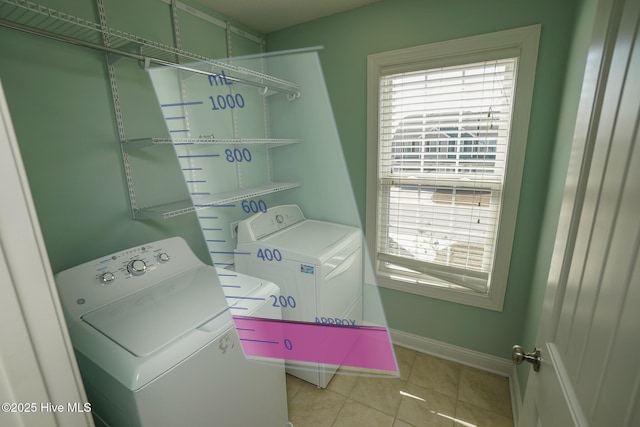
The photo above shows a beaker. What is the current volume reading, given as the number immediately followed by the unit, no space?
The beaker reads 100mL
